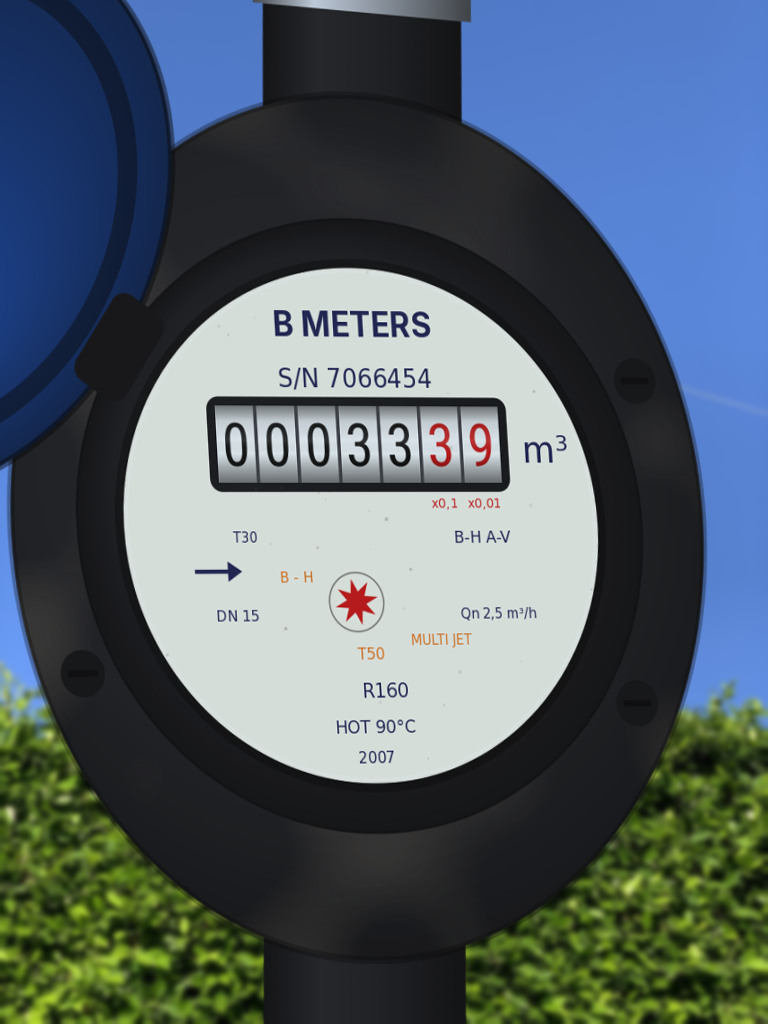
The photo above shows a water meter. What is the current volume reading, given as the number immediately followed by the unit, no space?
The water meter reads 33.39m³
